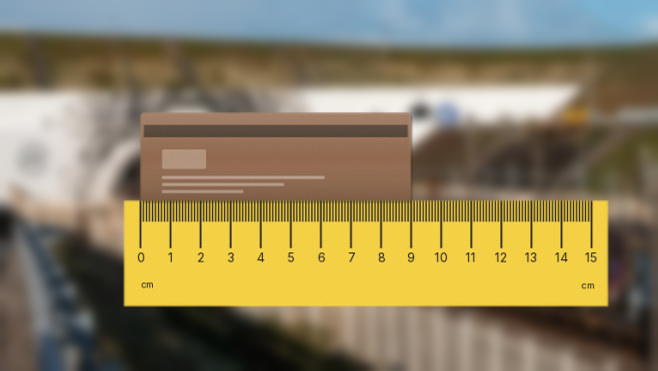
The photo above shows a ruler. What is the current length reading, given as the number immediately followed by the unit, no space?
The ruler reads 9cm
